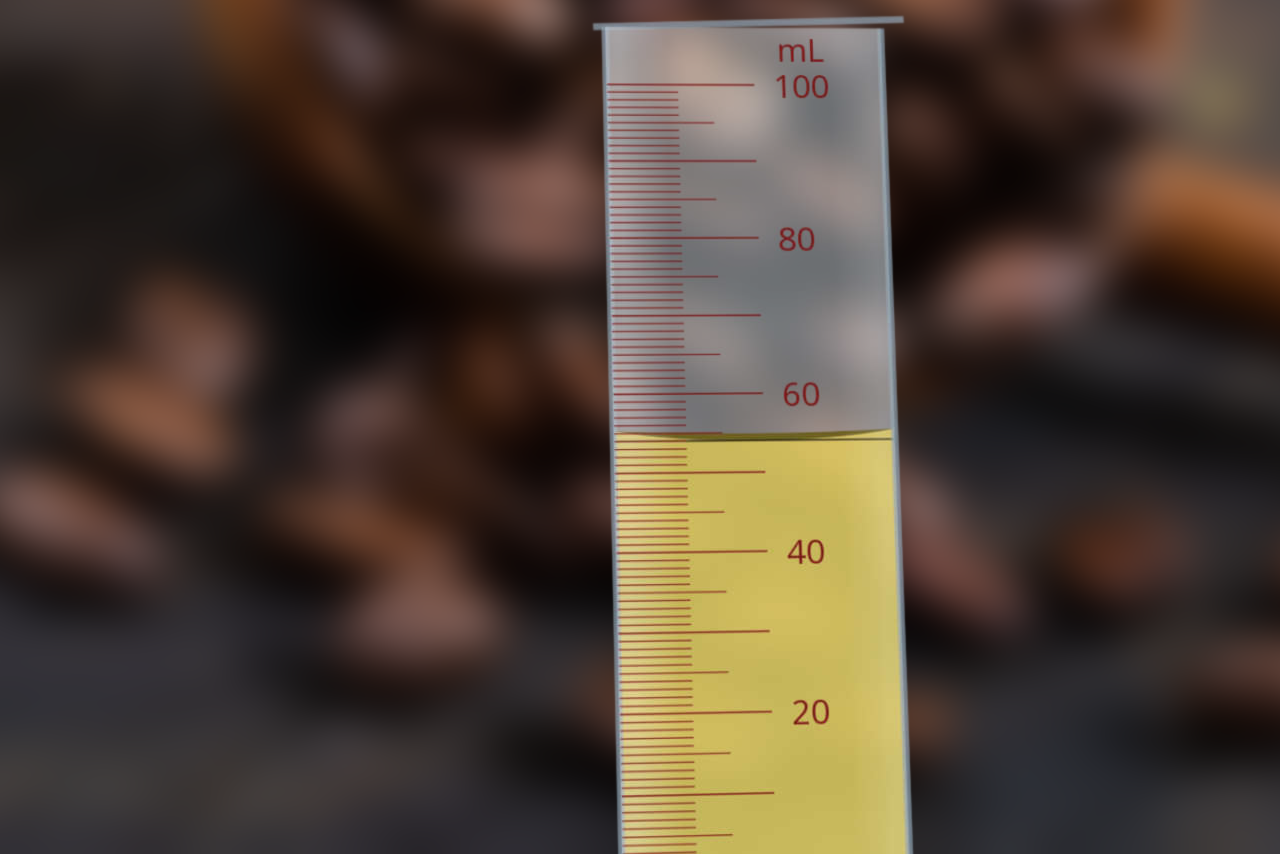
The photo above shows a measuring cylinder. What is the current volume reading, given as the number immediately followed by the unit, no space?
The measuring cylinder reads 54mL
